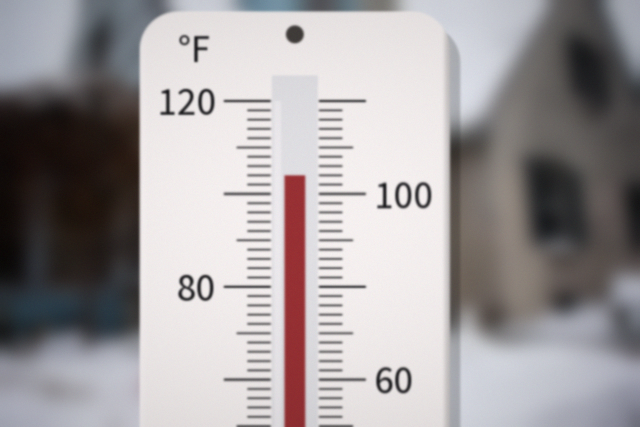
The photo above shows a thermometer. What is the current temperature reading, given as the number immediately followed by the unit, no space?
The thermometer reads 104°F
